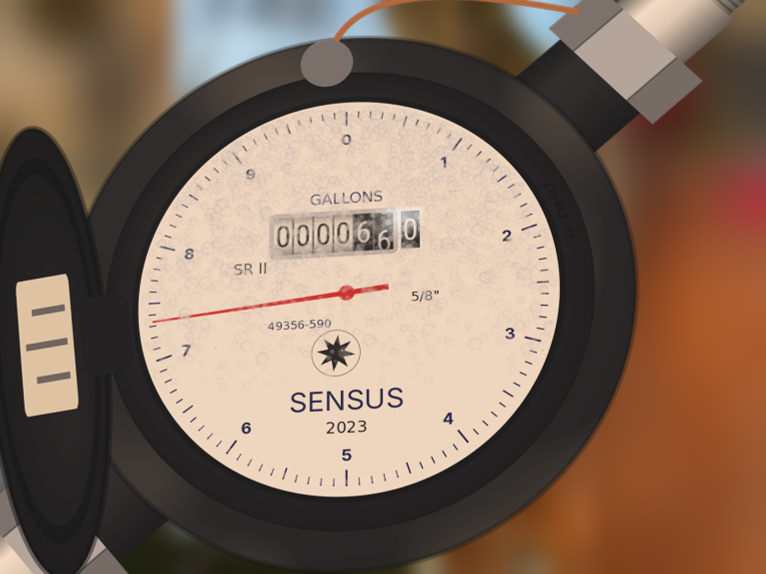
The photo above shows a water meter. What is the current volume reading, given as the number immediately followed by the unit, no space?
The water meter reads 657.3gal
